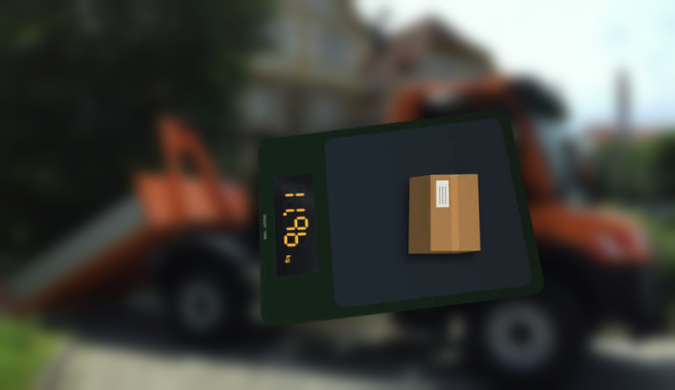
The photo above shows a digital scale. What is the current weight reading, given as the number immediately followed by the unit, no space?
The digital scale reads 11.96kg
